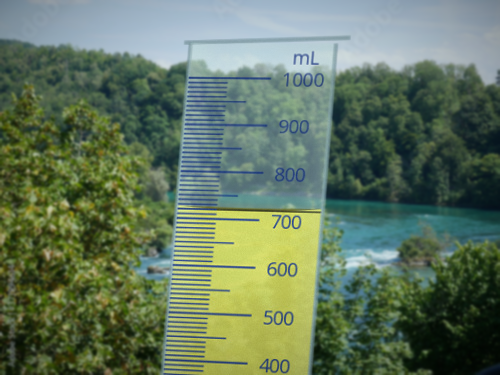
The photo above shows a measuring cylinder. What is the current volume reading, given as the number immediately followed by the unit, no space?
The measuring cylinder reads 720mL
